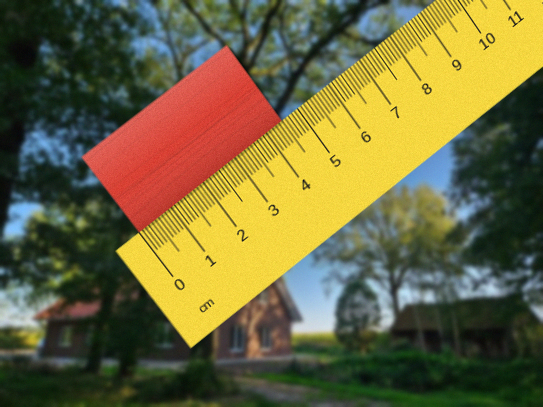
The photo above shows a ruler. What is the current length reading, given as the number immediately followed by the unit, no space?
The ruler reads 4.5cm
